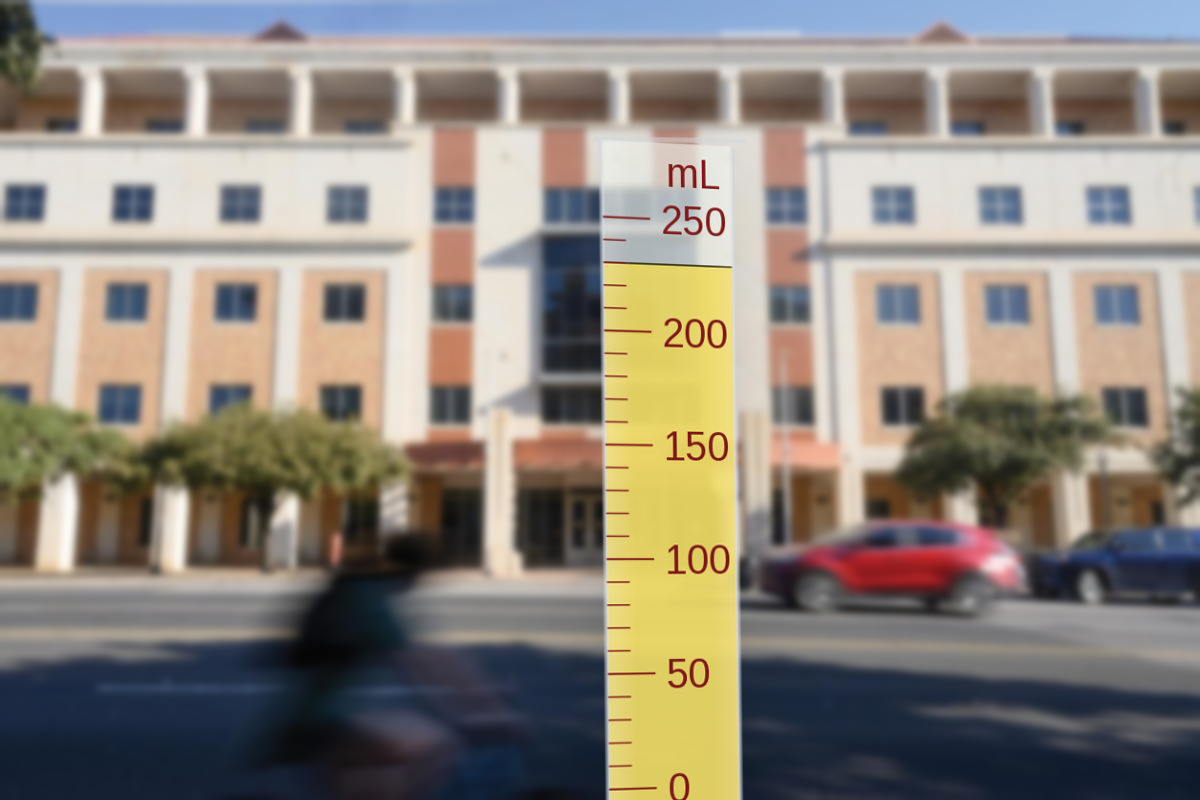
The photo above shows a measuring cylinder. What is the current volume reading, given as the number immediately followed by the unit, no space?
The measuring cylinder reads 230mL
